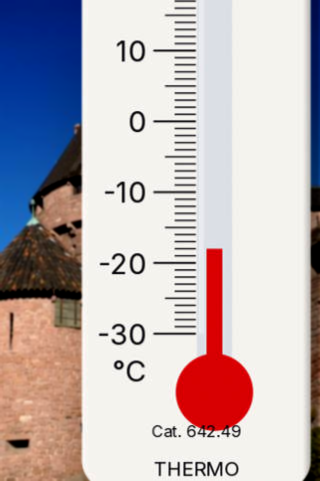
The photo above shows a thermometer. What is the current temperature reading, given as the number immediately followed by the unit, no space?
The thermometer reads -18°C
